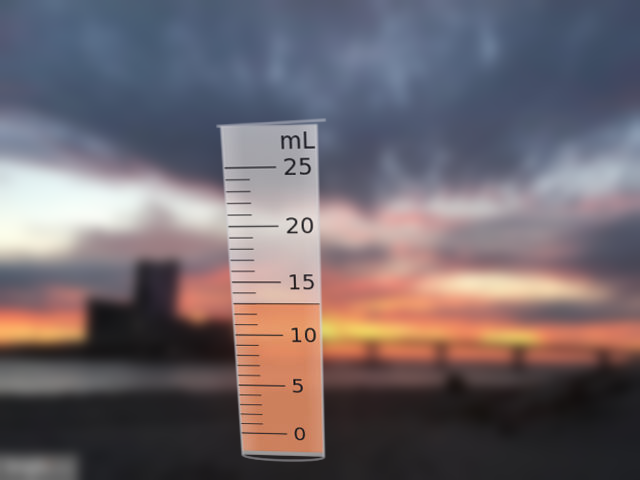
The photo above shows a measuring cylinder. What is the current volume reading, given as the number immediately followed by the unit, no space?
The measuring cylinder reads 13mL
